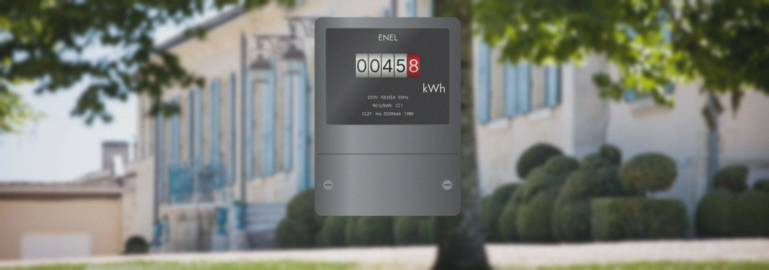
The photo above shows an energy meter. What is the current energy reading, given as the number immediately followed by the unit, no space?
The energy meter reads 45.8kWh
